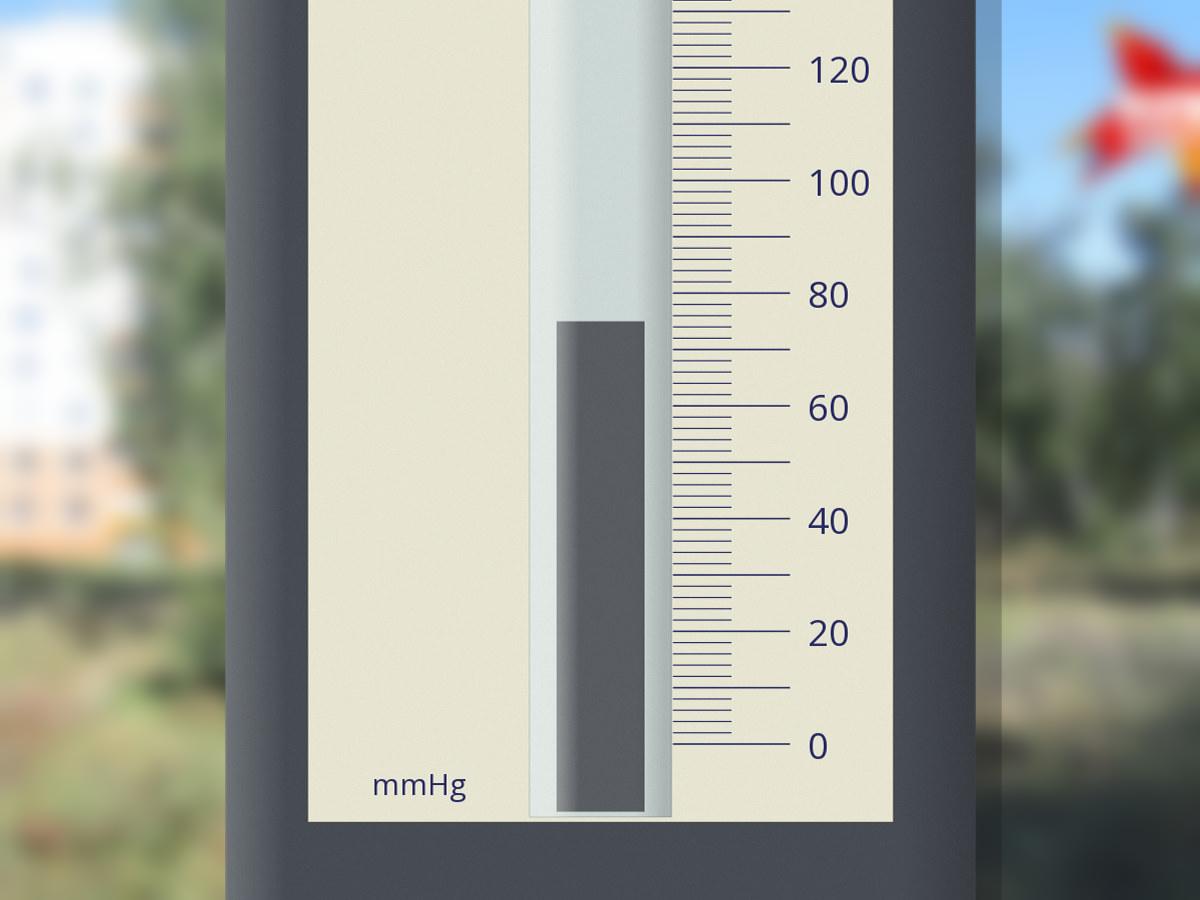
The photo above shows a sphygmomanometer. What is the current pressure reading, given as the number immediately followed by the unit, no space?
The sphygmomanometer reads 75mmHg
